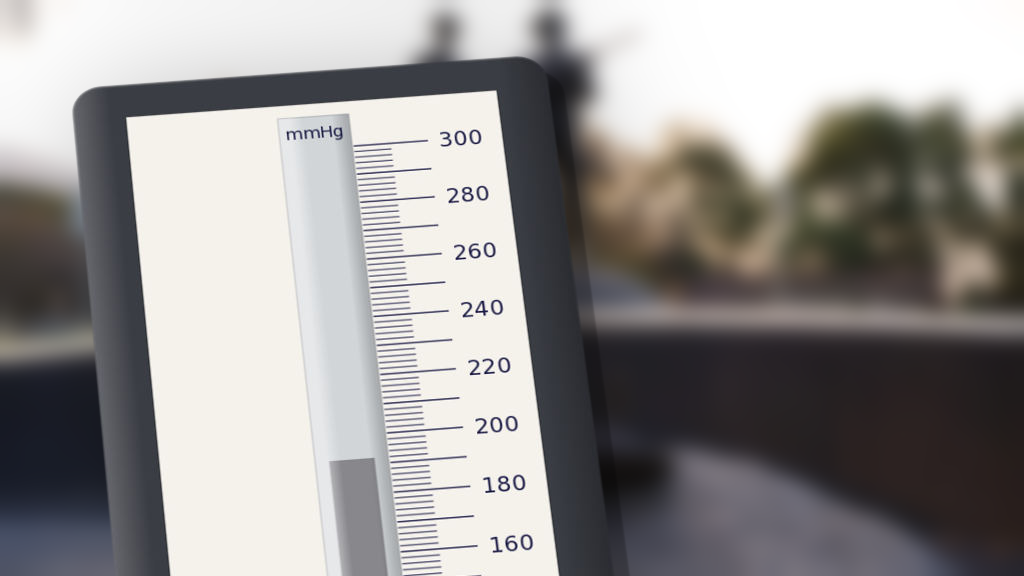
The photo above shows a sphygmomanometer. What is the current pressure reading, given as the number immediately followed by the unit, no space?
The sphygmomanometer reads 192mmHg
